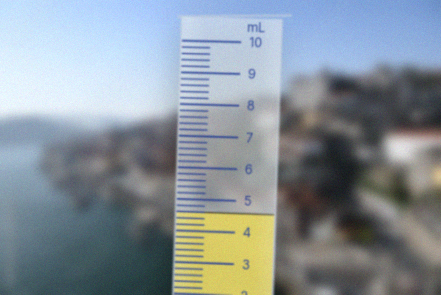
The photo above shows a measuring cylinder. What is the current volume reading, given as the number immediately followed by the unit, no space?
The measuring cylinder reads 4.6mL
